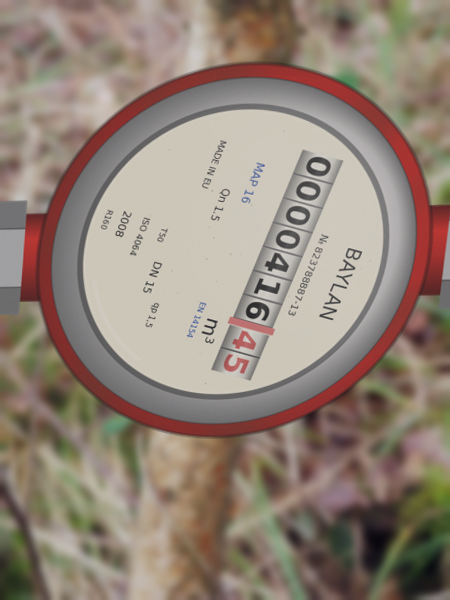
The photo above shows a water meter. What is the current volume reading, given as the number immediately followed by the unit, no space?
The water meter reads 416.45m³
